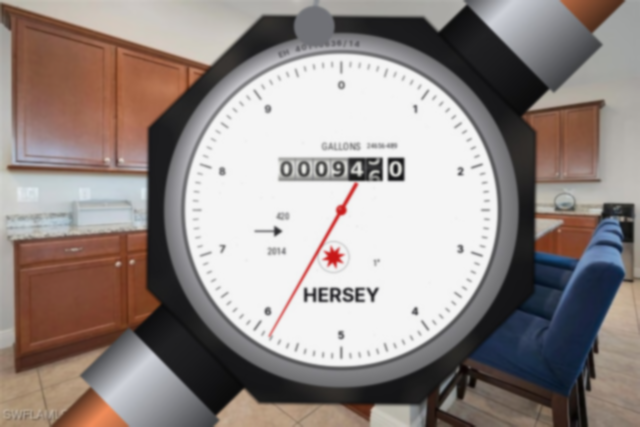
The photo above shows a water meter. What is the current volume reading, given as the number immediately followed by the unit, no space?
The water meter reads 9455.8gal
